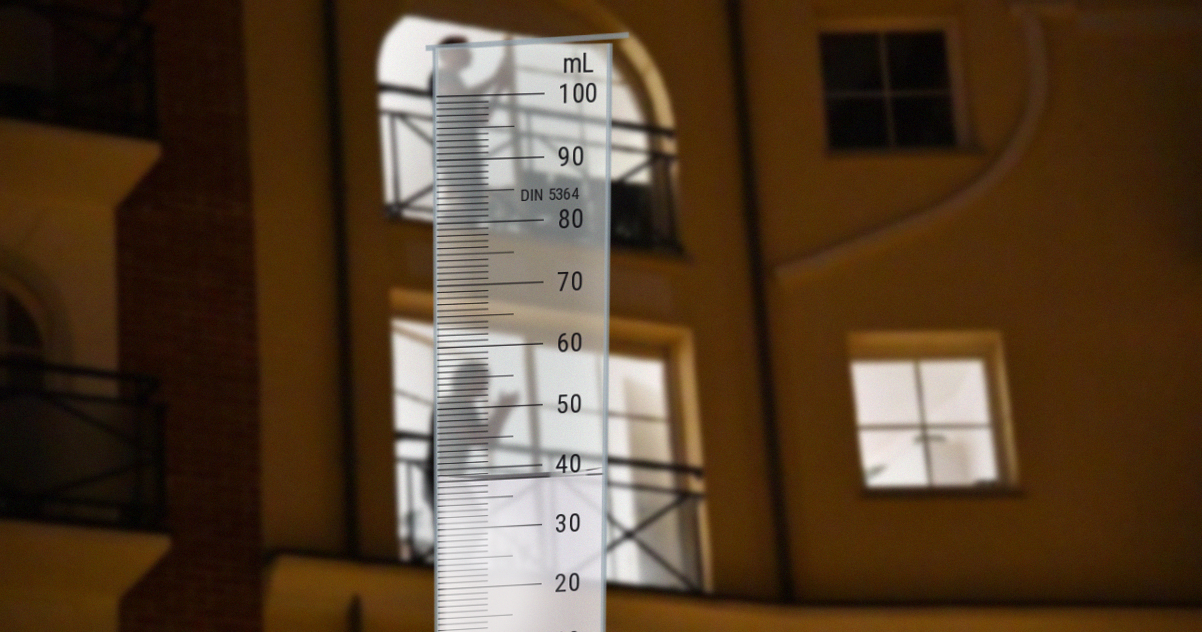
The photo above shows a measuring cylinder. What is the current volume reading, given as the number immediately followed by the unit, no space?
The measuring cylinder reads 38mL
